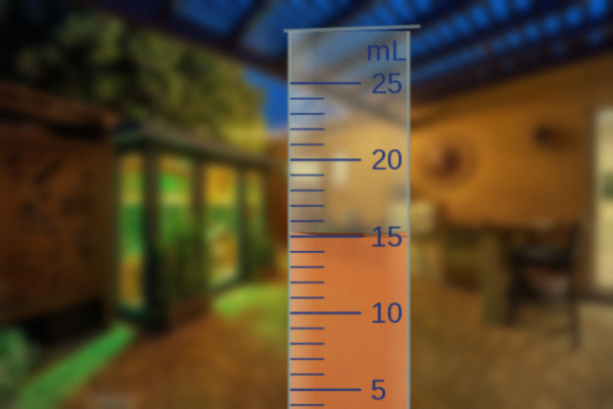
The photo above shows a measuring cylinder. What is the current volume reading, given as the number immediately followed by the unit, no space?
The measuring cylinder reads 15mL
